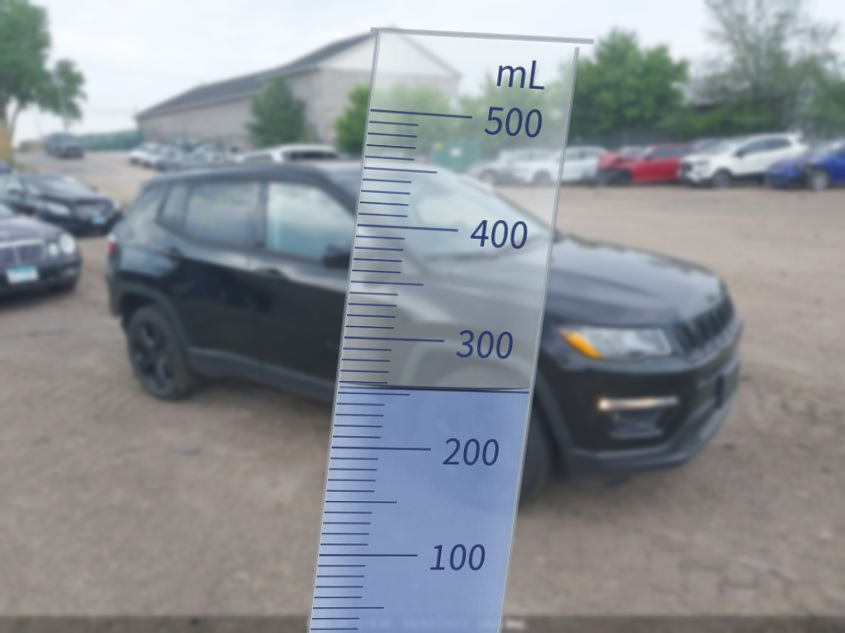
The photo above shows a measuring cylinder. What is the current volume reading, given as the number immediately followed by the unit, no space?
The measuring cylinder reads 255mL
